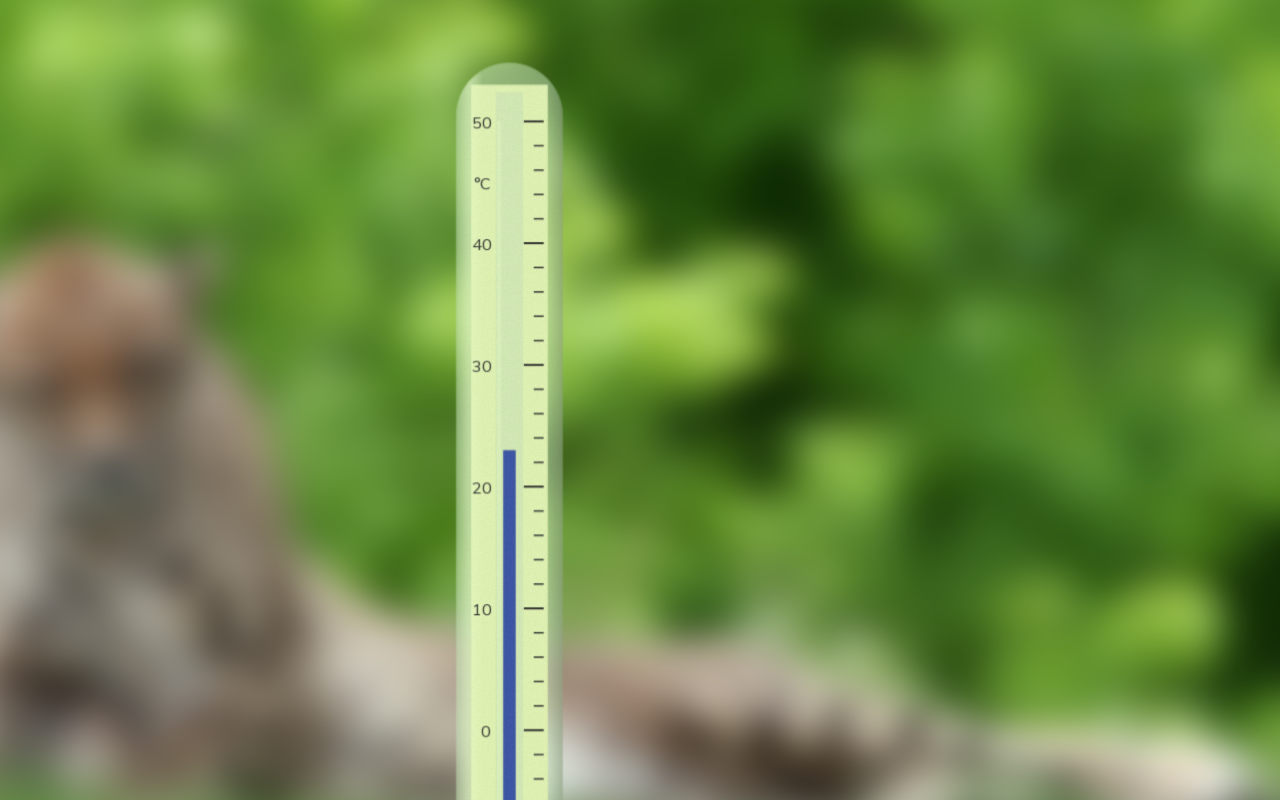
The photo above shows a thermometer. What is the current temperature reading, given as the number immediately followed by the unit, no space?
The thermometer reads 23°C
